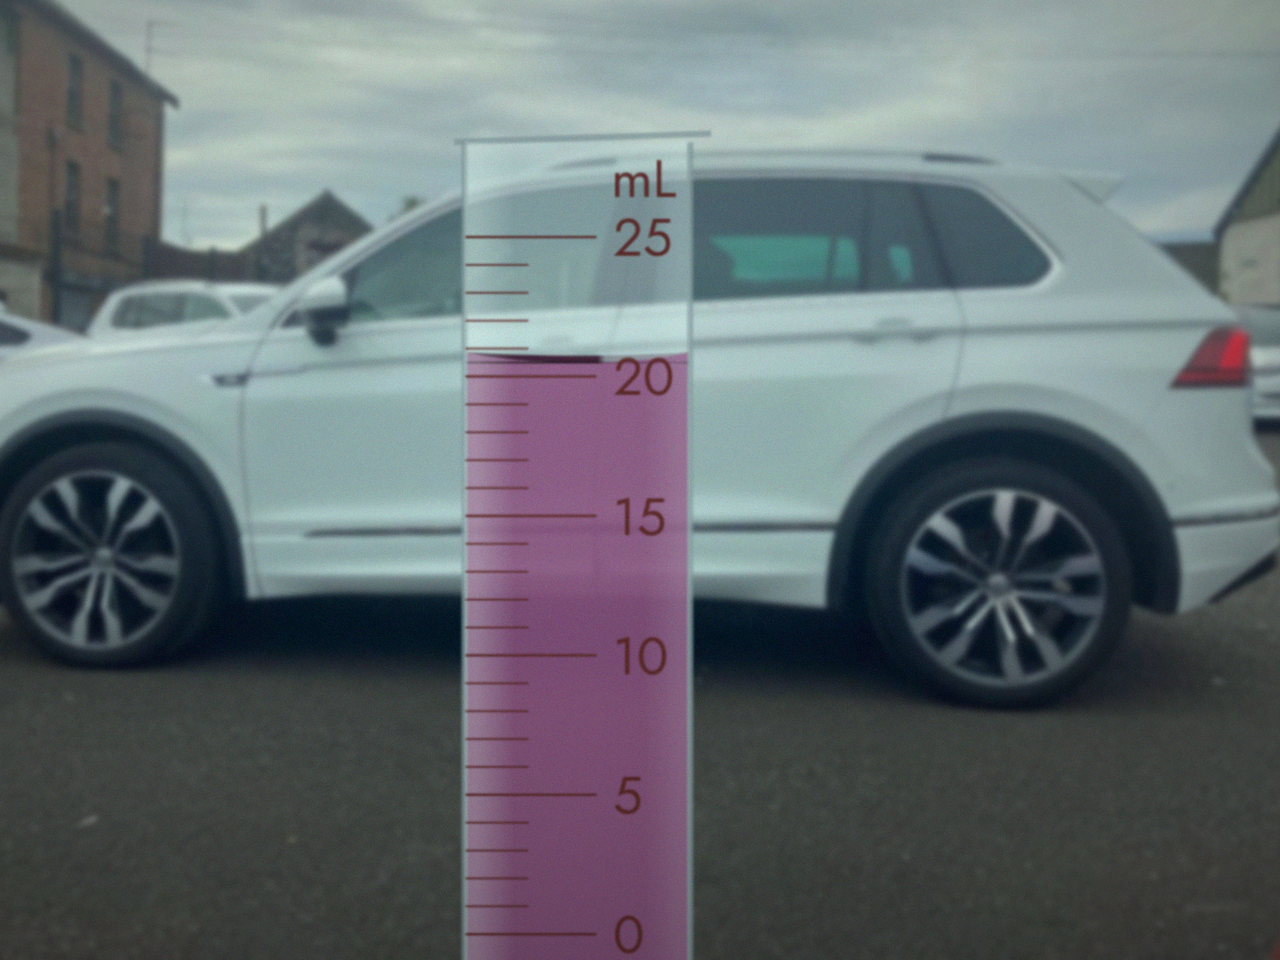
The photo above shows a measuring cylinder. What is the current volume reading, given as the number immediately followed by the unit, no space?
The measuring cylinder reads 20.5mL
